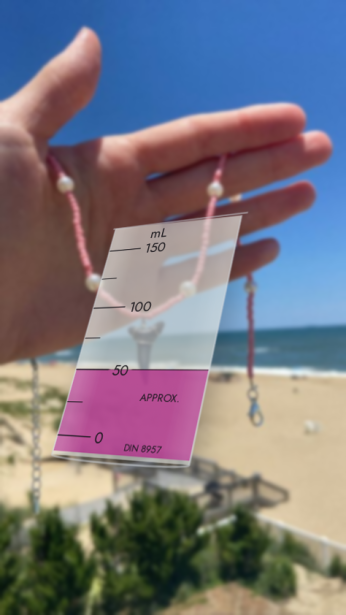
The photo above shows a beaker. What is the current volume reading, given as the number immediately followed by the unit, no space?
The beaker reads 50mL
